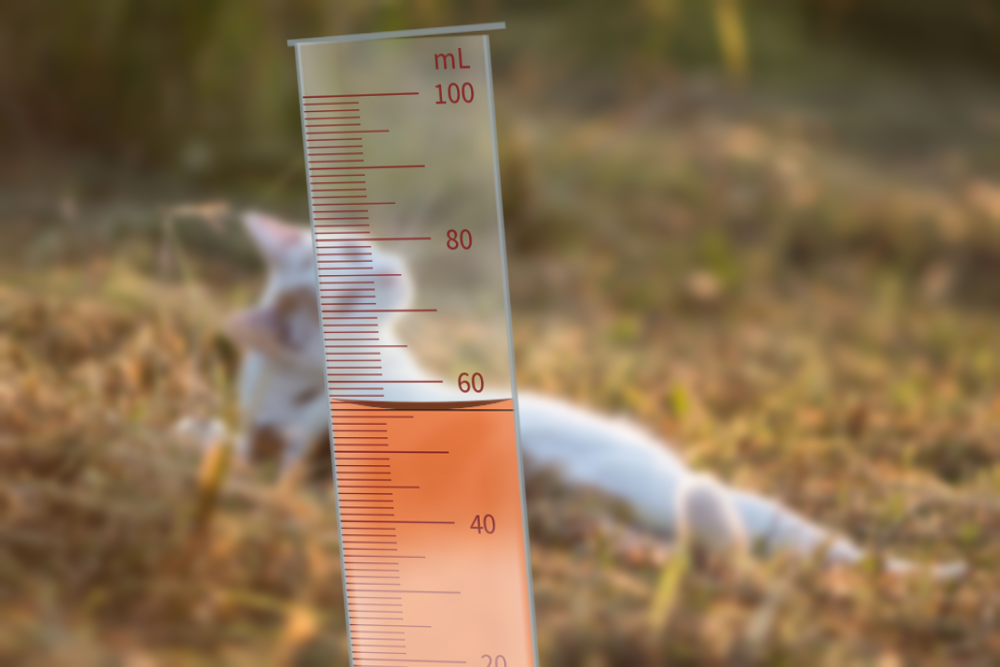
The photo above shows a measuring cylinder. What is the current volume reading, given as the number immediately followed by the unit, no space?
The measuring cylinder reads 56mL
